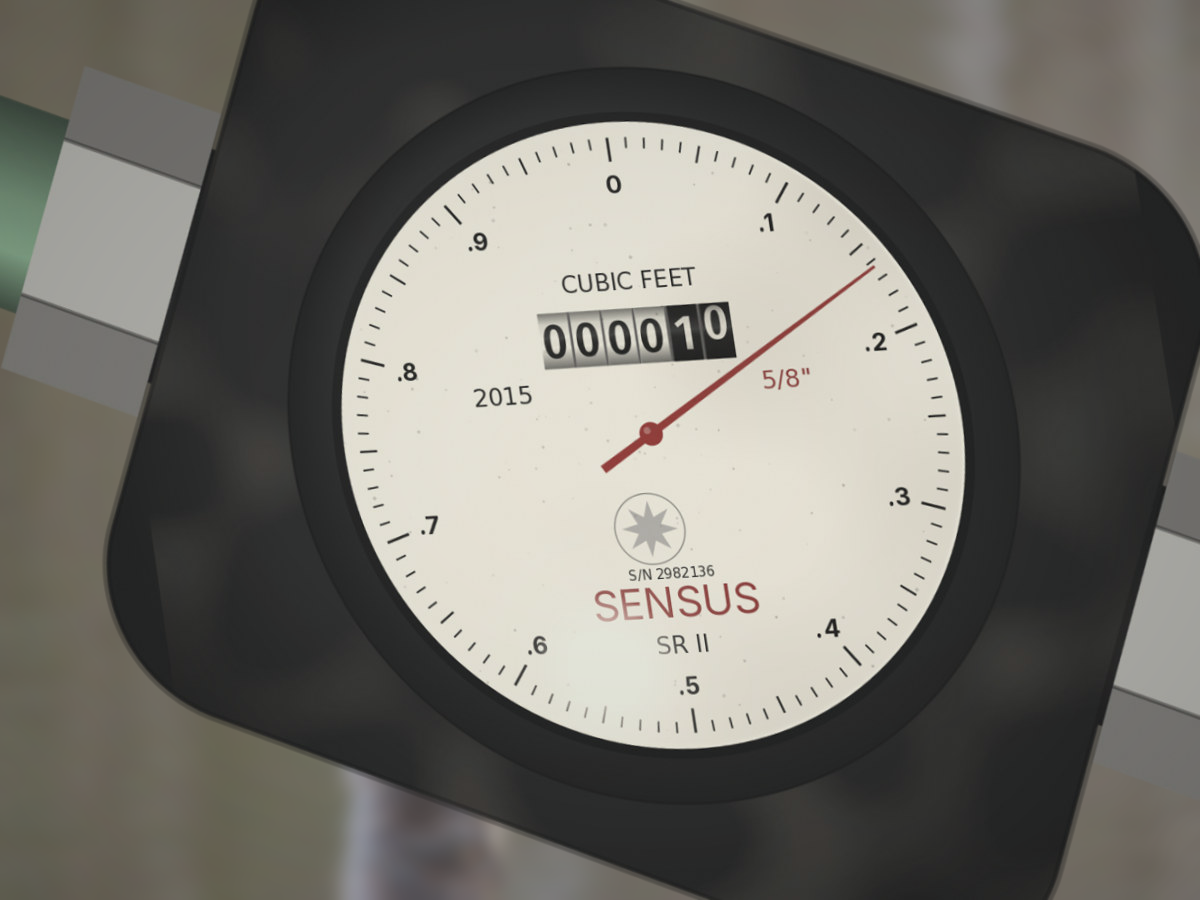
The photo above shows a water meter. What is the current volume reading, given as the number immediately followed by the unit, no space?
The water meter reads 10.16ft³
